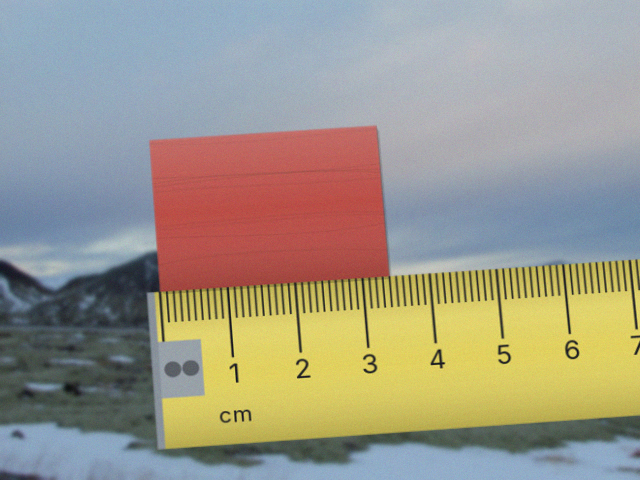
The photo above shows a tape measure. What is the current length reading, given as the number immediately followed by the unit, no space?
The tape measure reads 3.4cm
